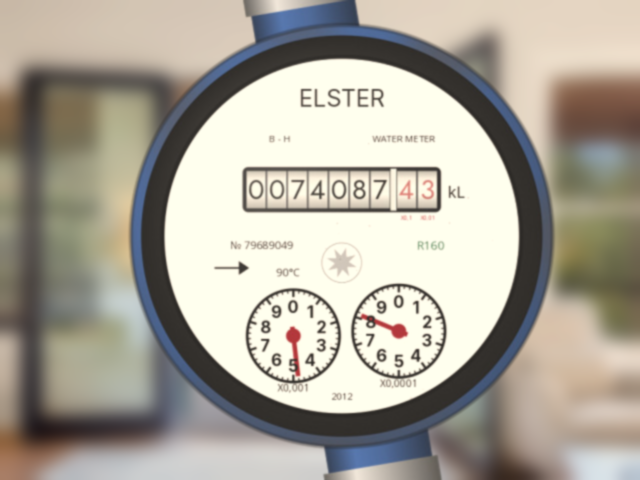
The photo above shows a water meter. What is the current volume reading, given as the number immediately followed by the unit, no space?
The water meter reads 74087.4348kL
